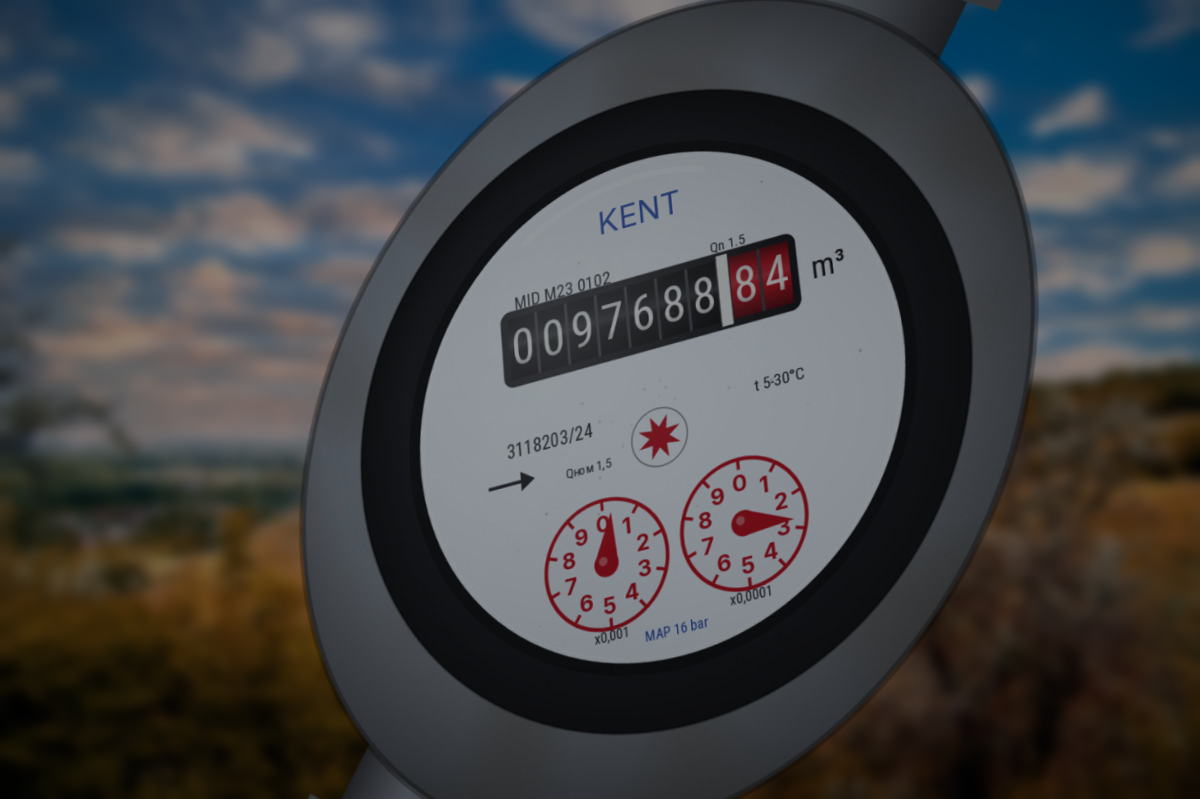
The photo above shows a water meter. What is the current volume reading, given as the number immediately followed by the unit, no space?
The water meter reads 97688.8402m³
